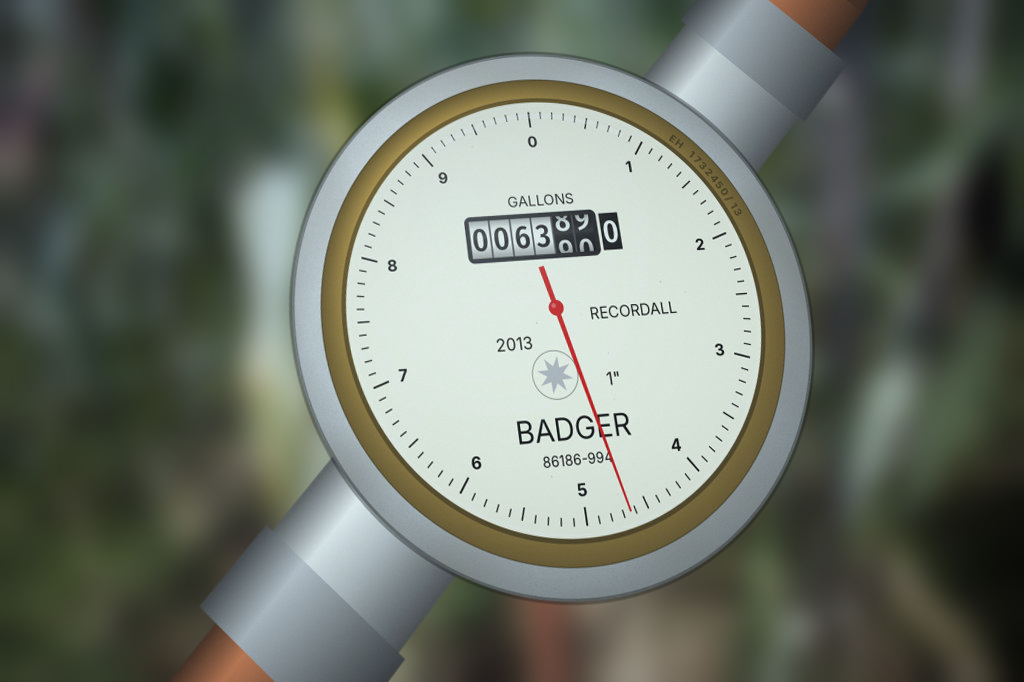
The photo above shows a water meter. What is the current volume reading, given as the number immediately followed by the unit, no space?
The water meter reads 63894.6gal
